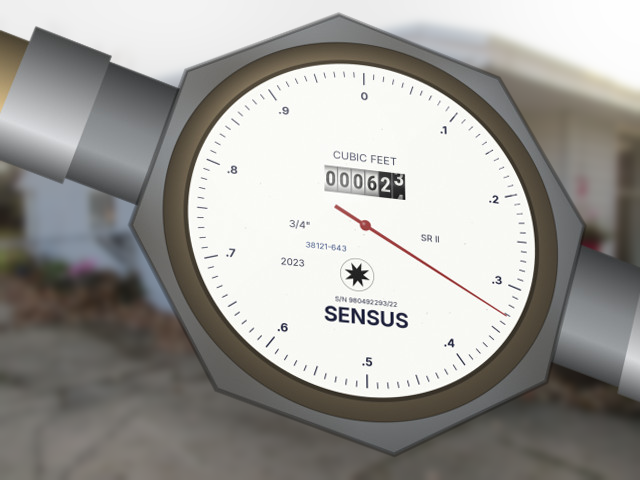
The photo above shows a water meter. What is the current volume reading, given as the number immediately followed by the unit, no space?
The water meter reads 623.33ft³
